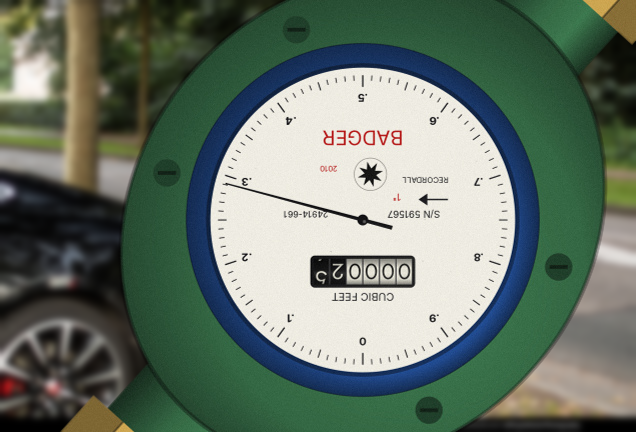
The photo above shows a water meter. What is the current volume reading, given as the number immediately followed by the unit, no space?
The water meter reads 25.29ft³
